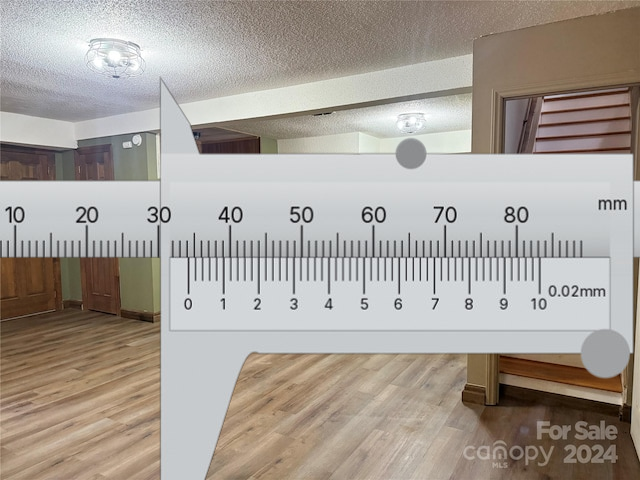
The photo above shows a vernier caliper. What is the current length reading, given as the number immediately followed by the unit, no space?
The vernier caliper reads 34.2mm
